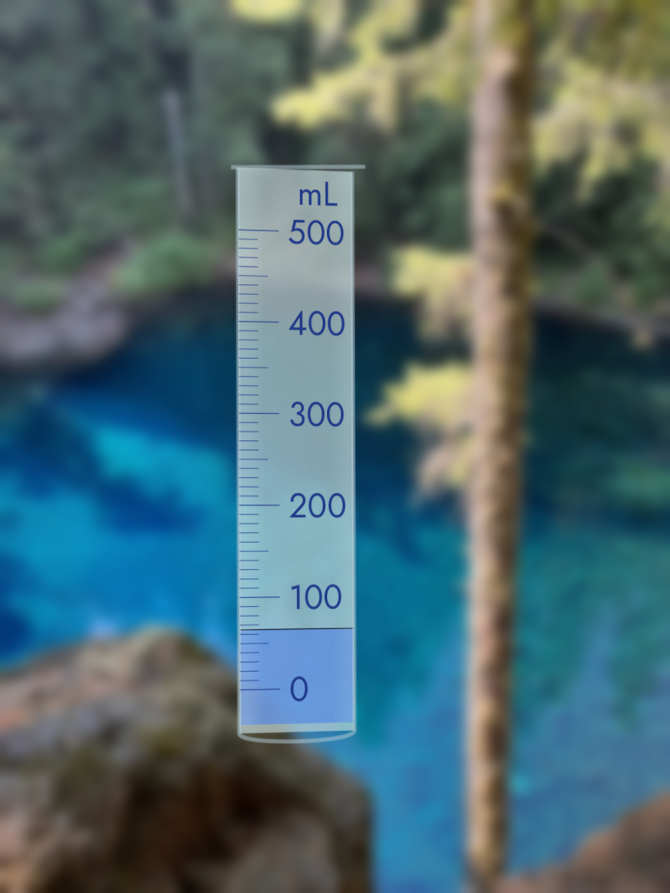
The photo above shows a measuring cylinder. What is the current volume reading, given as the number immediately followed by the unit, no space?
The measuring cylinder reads 65mL
